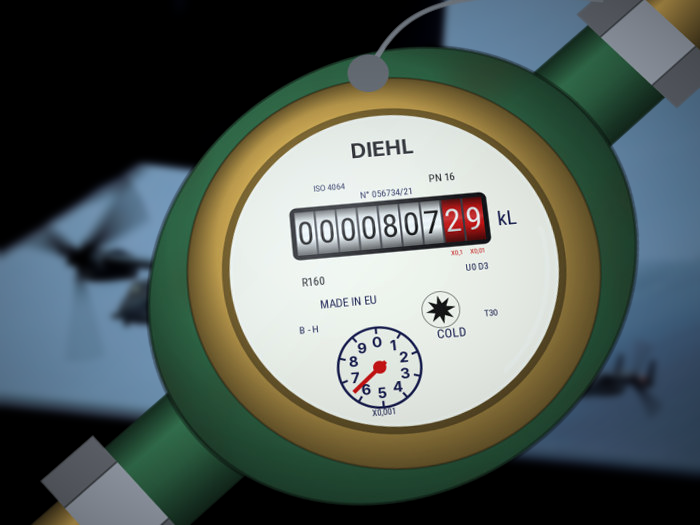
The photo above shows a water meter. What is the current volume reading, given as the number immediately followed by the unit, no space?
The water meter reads 807.296kL
